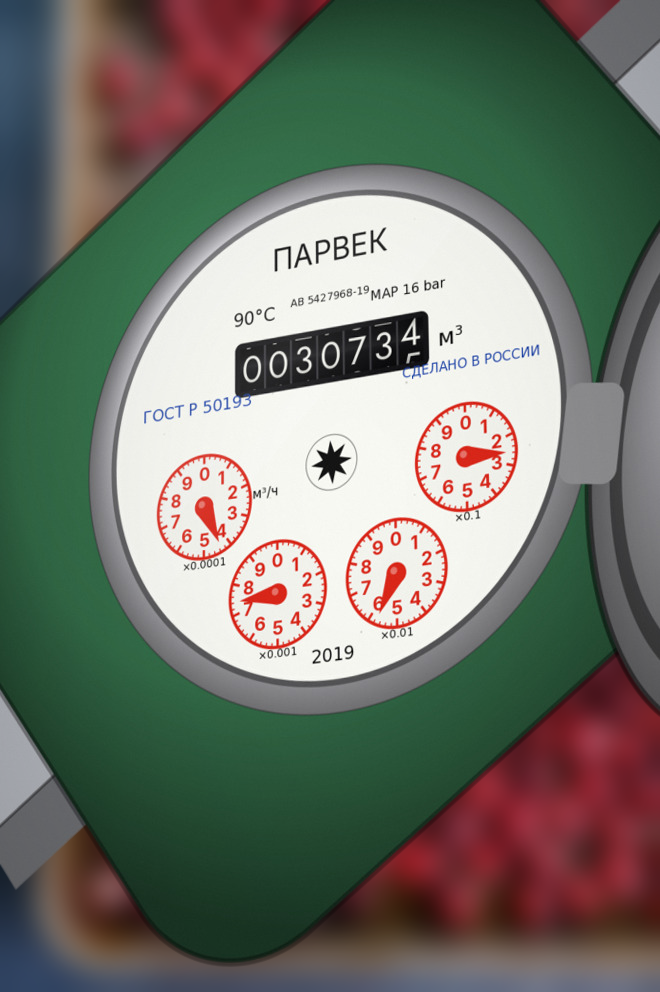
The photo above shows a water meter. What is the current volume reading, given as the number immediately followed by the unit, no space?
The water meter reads 30734.2574m³
